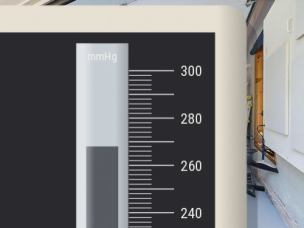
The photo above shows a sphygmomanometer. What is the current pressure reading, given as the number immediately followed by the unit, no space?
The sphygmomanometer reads 268mmHg
